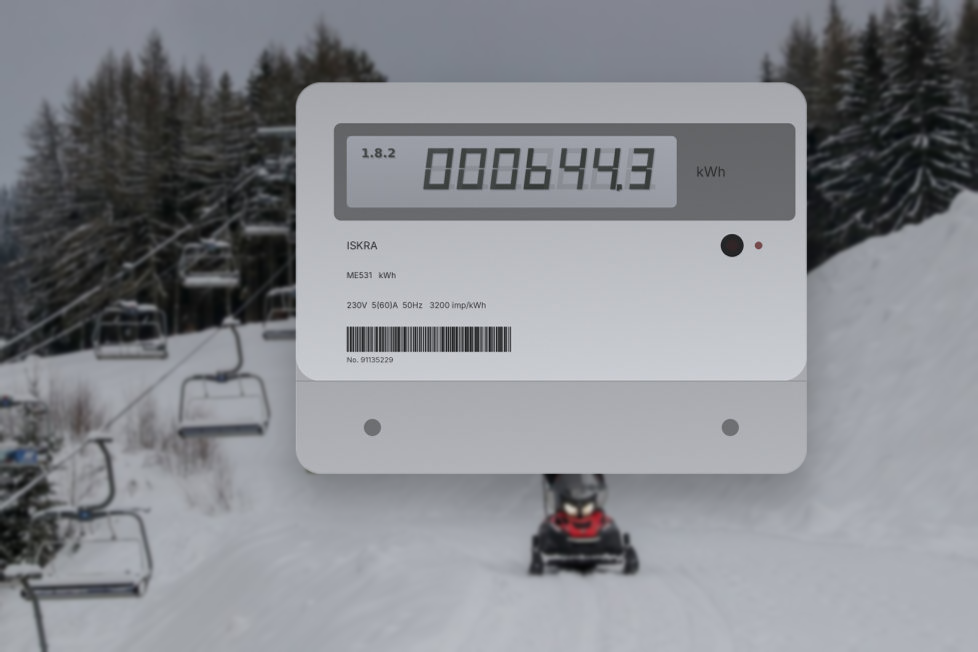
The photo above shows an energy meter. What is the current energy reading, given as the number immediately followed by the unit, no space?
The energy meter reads 644.3kWh
